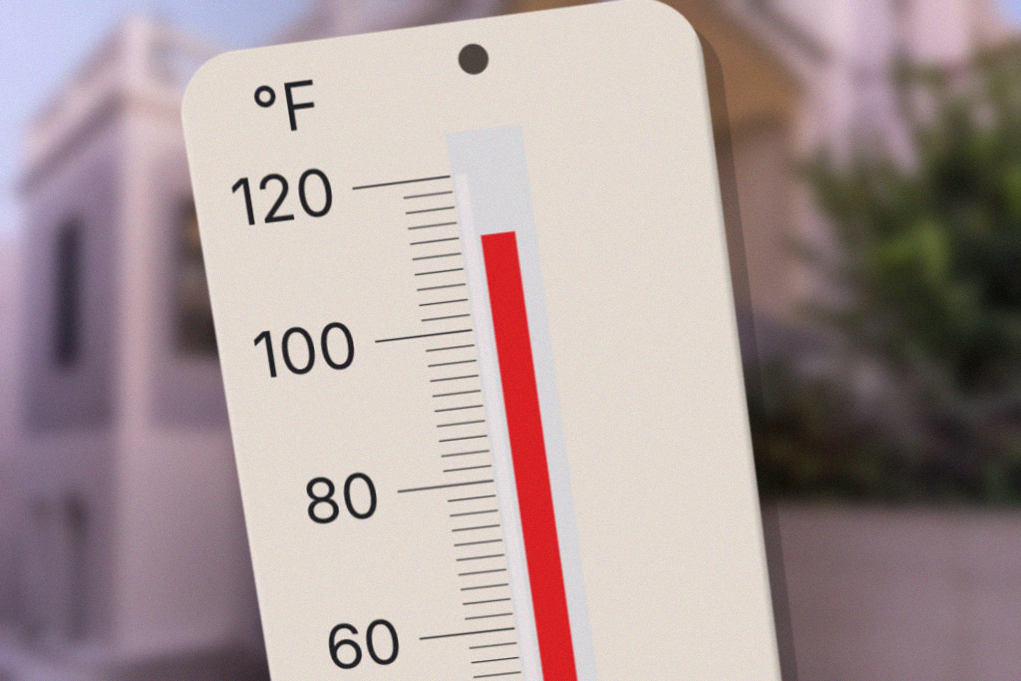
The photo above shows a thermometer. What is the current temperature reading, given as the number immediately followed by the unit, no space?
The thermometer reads 112°F
